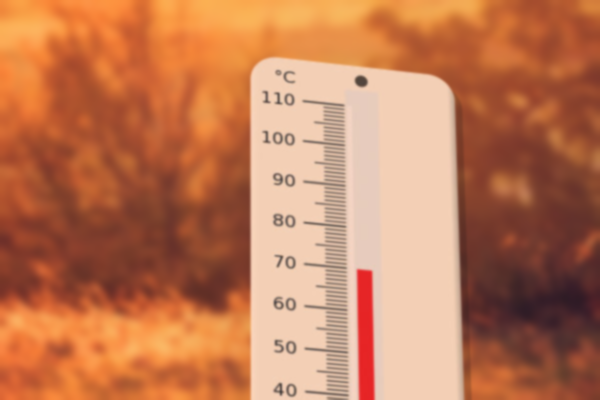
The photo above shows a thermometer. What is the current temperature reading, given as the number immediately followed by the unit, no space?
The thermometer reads 70°C
